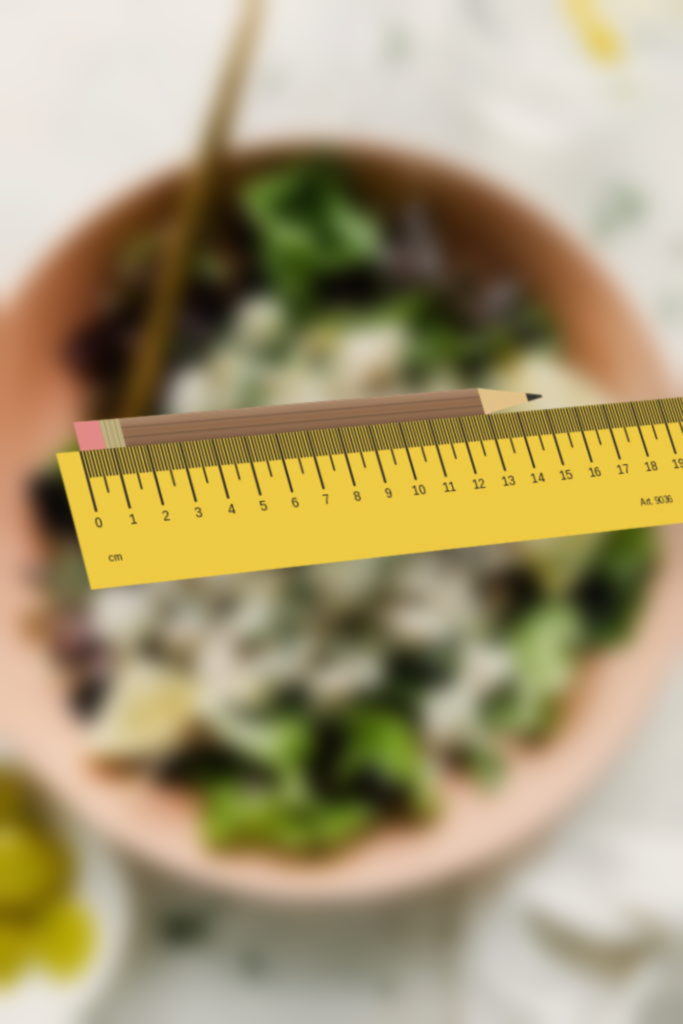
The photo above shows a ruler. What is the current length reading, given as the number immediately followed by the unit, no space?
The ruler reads 15cm
